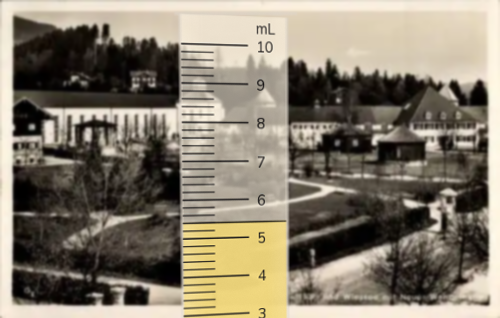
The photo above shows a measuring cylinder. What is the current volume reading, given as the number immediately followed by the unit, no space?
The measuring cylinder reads 5.4mL
